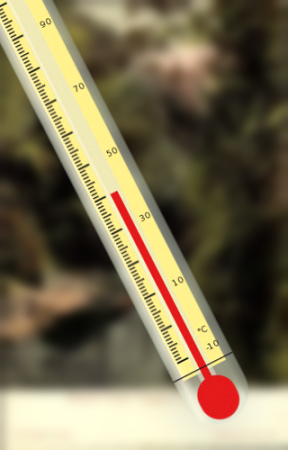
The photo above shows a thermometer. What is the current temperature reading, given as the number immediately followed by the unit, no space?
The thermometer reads 40°C
